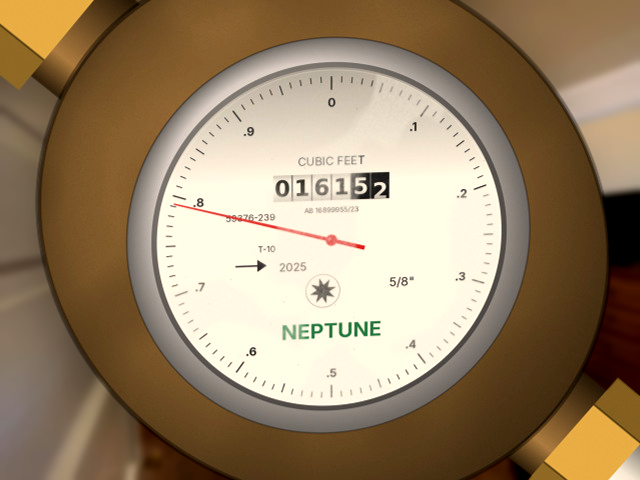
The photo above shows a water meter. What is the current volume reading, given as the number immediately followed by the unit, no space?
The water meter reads 16151.79ft³
